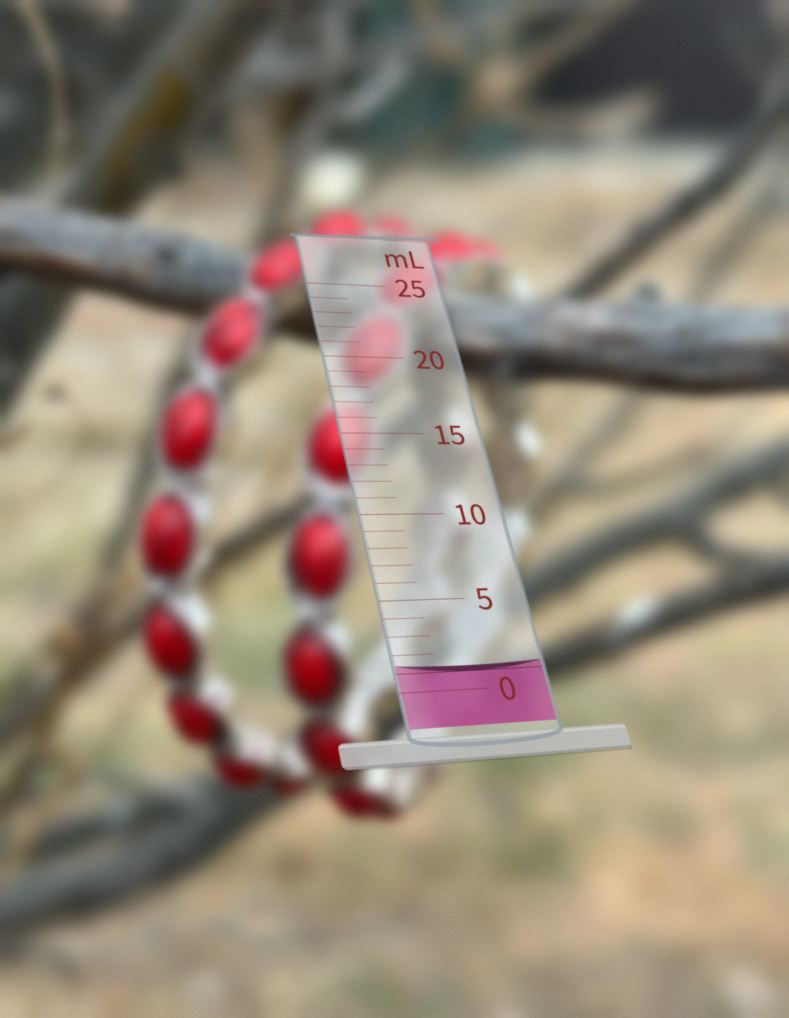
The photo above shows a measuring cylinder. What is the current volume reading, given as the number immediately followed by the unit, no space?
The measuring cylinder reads 1mL
